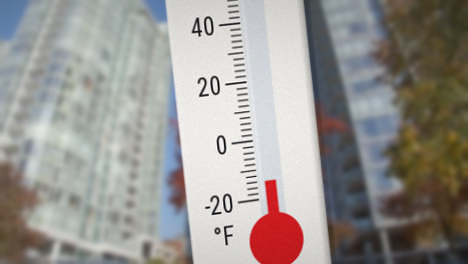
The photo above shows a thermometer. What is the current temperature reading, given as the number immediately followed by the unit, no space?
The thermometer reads -14°F
